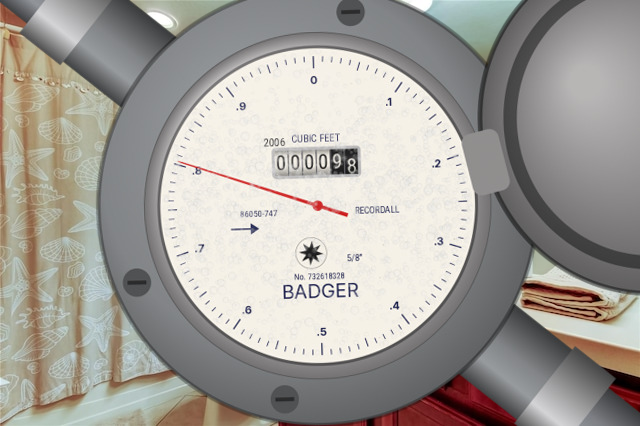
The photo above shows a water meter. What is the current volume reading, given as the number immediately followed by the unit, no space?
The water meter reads 97.80ft³
